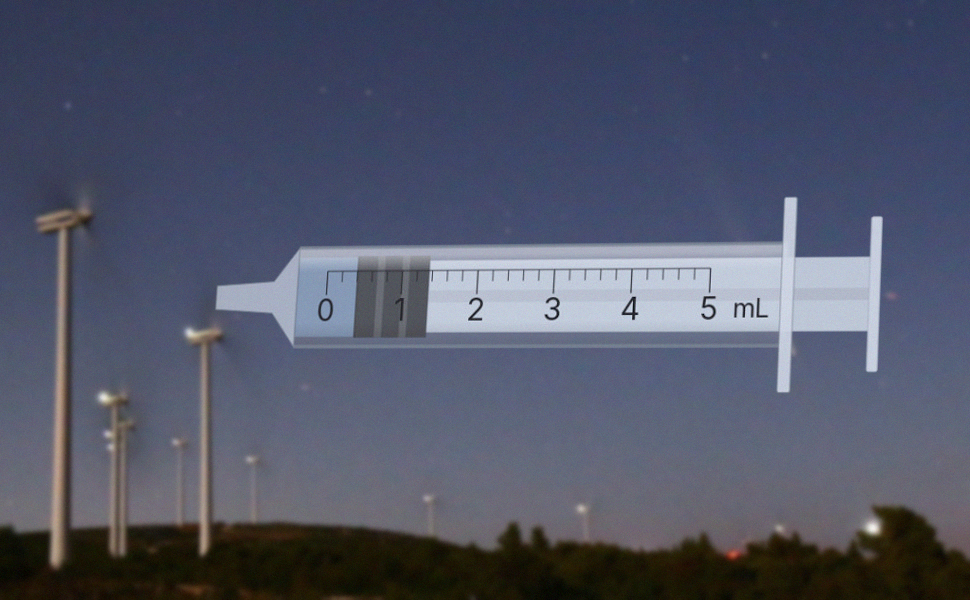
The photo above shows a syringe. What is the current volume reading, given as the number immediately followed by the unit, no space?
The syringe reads 0.4mL
